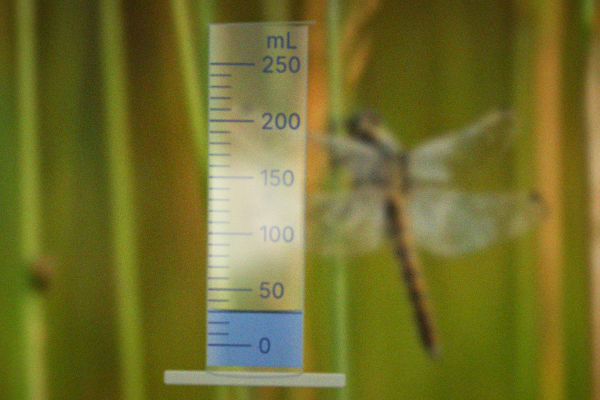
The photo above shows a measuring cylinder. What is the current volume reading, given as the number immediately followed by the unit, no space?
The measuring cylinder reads 30mL
